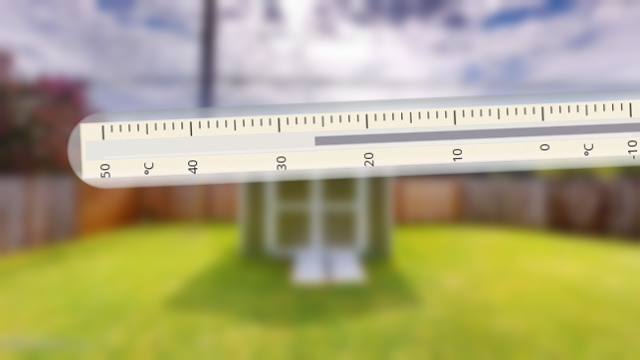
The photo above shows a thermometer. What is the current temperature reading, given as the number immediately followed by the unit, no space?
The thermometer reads 26°C
